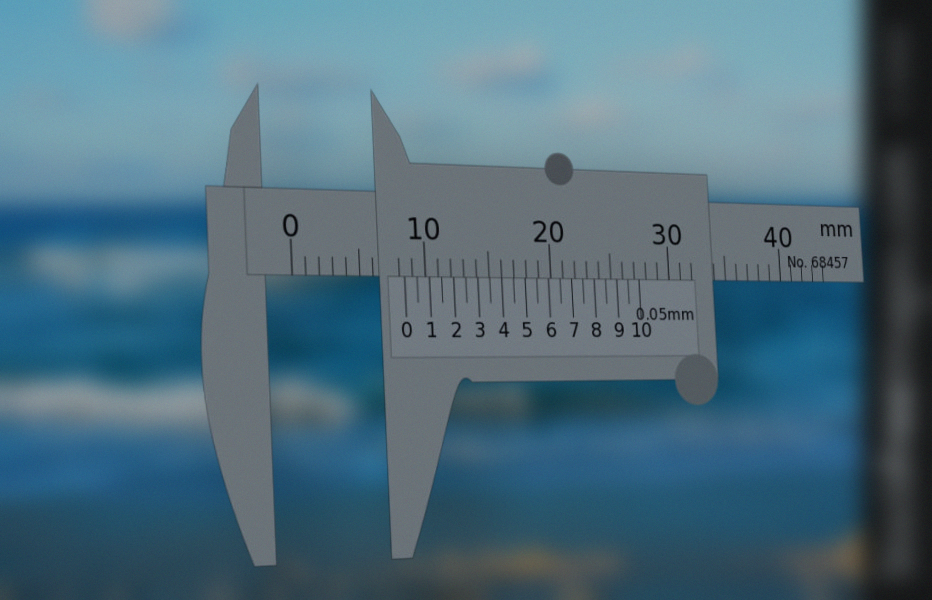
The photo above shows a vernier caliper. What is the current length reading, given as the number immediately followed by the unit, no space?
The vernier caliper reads 8.4mm
